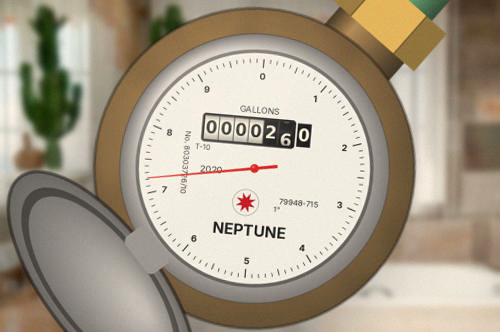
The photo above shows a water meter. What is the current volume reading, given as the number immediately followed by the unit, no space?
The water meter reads 257.2gal
